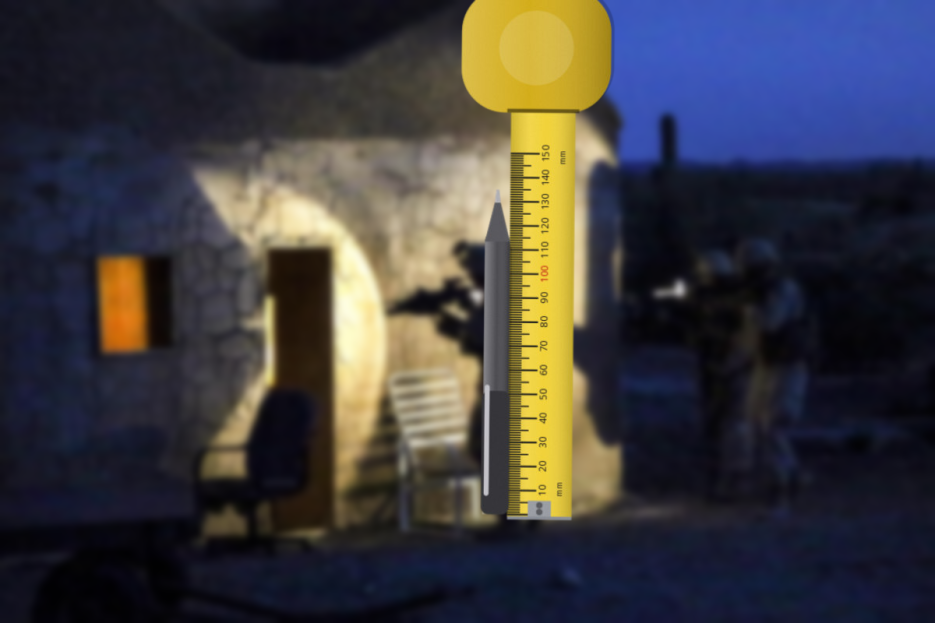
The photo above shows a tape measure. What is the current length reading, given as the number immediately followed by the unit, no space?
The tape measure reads 135mm
